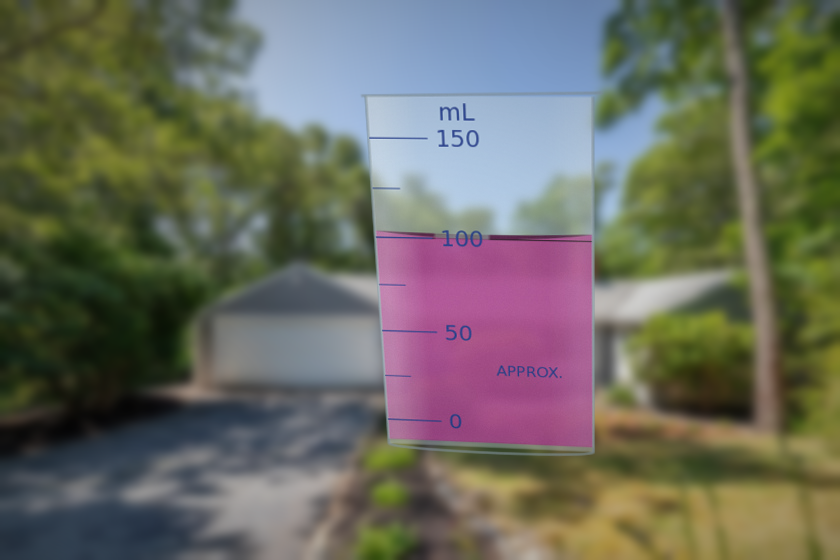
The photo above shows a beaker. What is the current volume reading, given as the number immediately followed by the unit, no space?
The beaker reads 100mL
